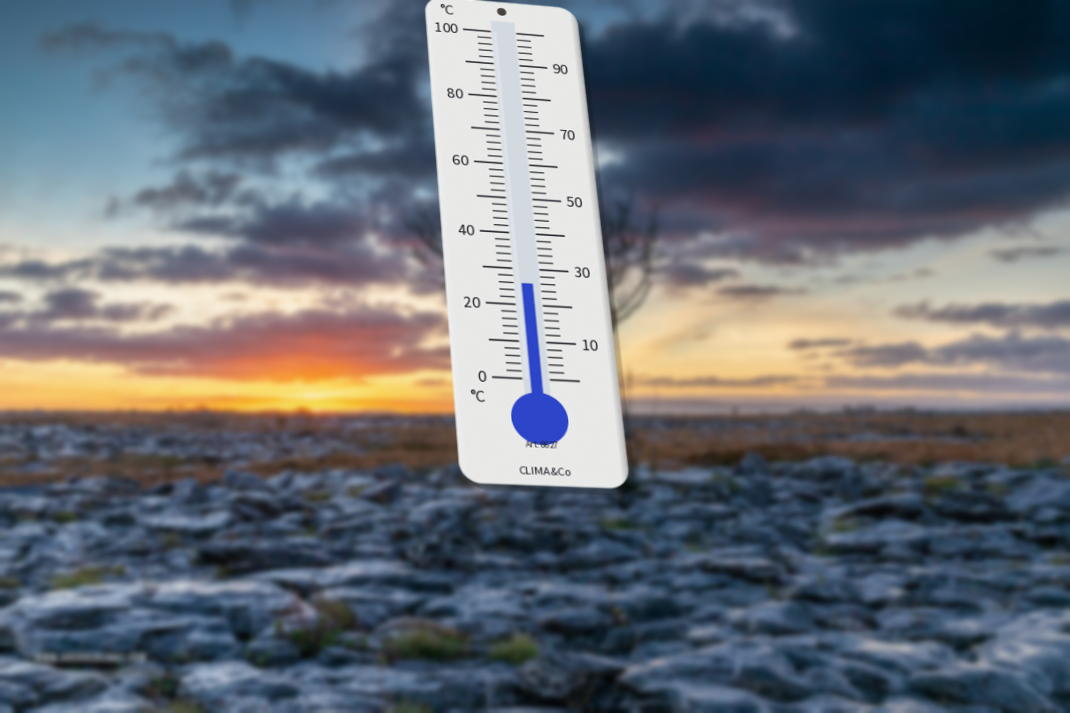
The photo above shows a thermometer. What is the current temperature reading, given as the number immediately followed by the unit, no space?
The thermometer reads 26°C
